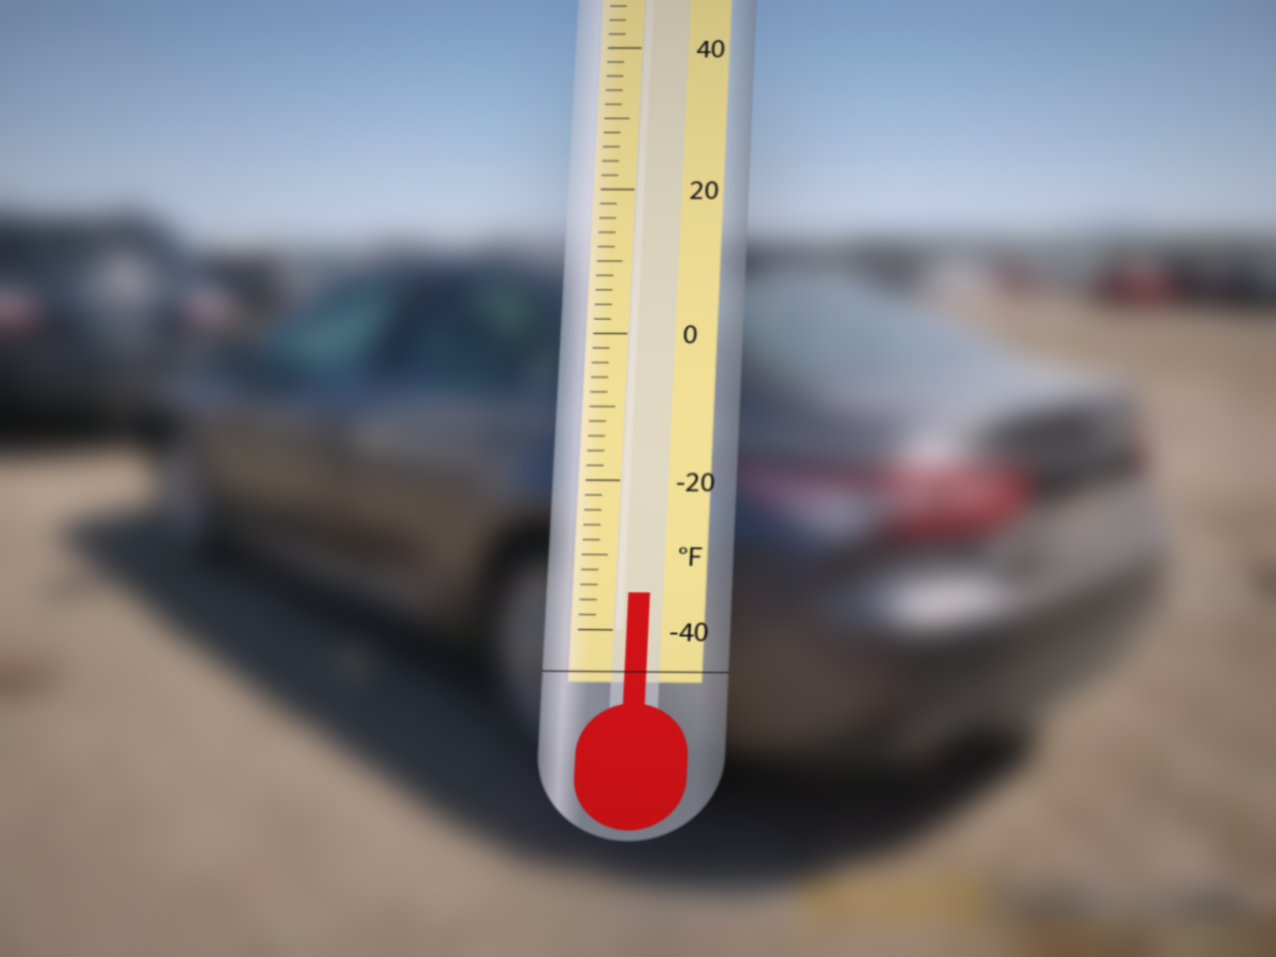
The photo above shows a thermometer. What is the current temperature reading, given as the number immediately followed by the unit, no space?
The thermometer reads -35°F
